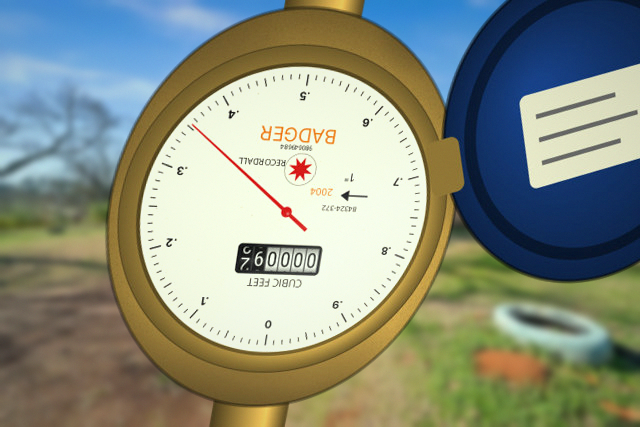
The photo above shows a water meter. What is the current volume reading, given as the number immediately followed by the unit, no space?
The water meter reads 92.35ft³
